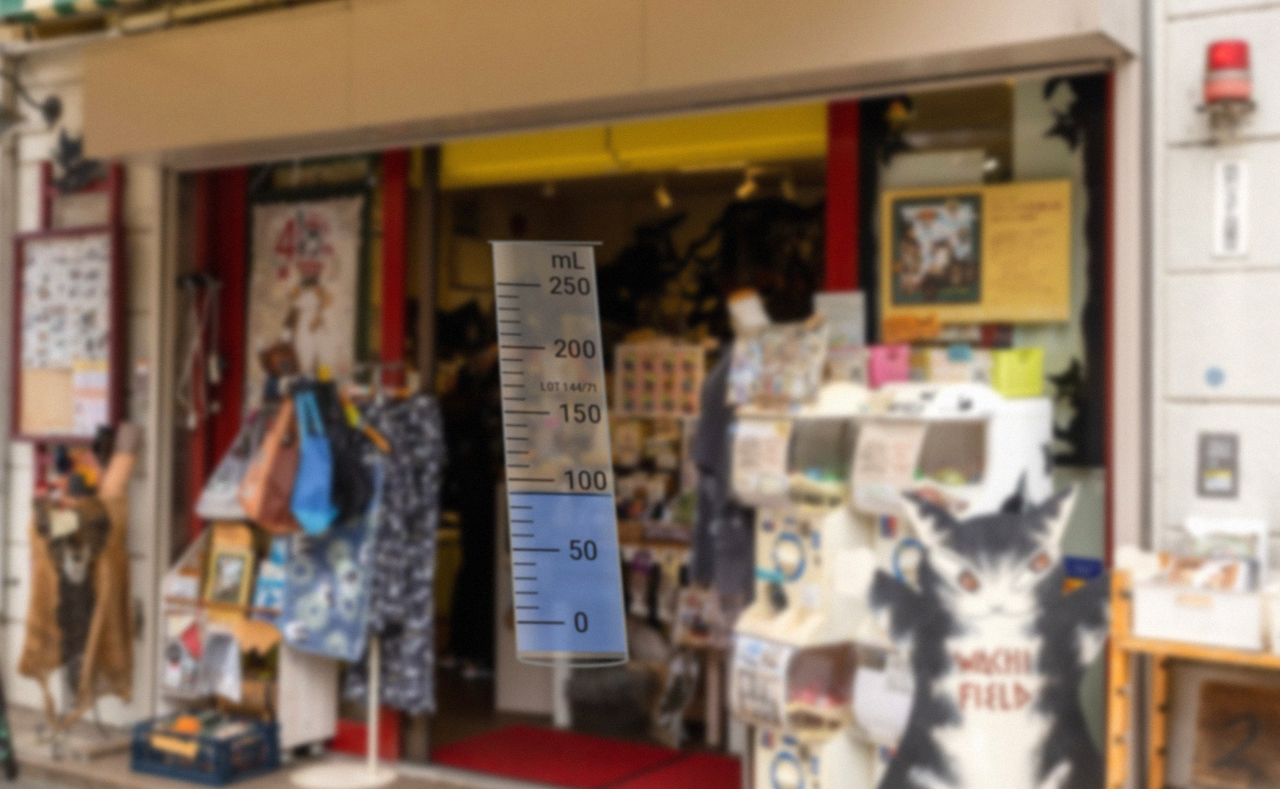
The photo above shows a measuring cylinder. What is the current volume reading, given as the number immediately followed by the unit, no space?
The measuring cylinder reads 90mL
